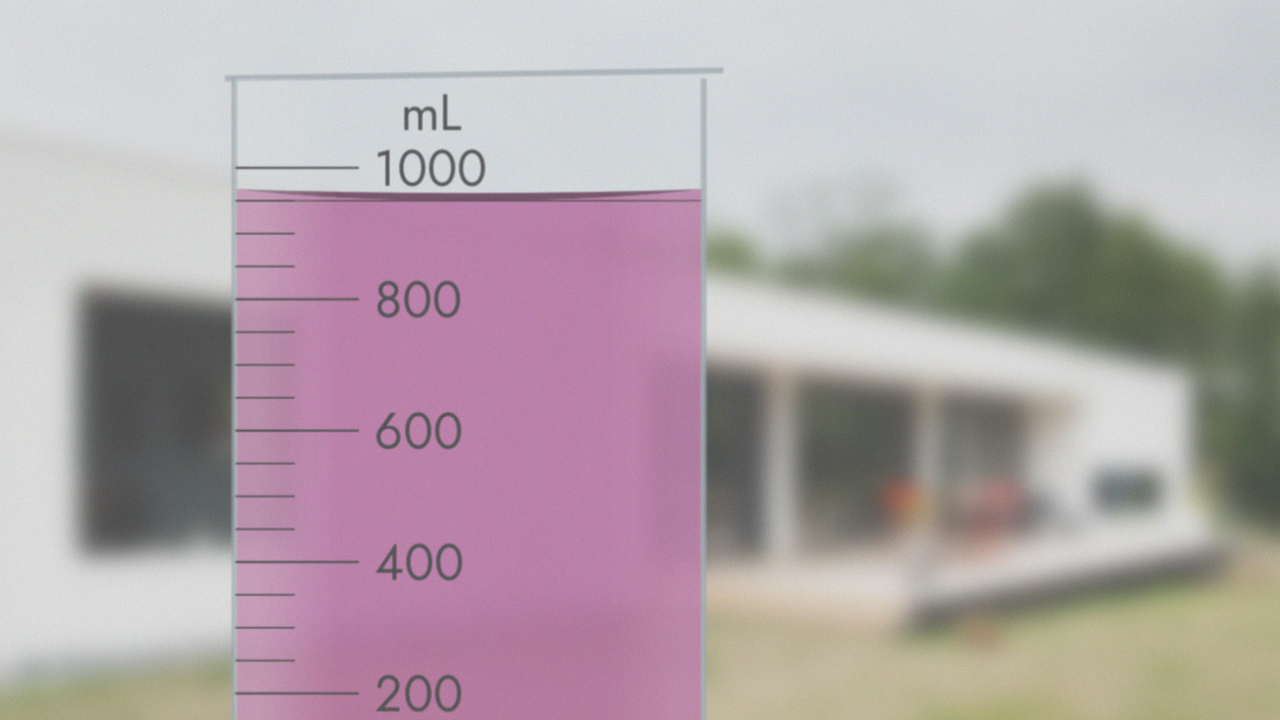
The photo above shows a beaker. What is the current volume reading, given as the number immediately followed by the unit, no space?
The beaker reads 950mL
